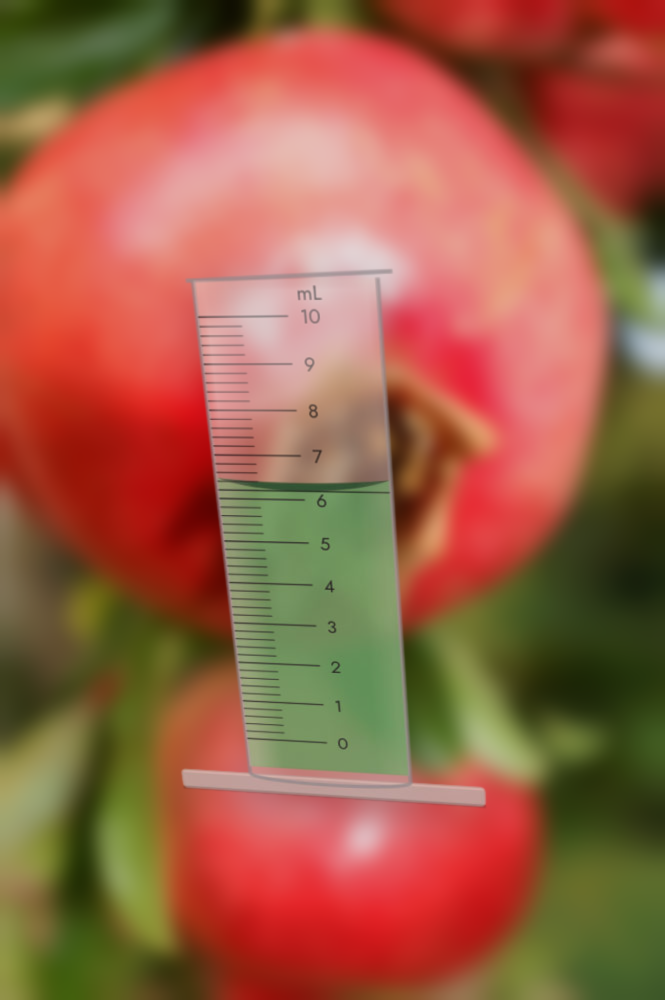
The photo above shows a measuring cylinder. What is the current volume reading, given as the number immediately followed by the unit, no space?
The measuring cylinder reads 6.2mL
